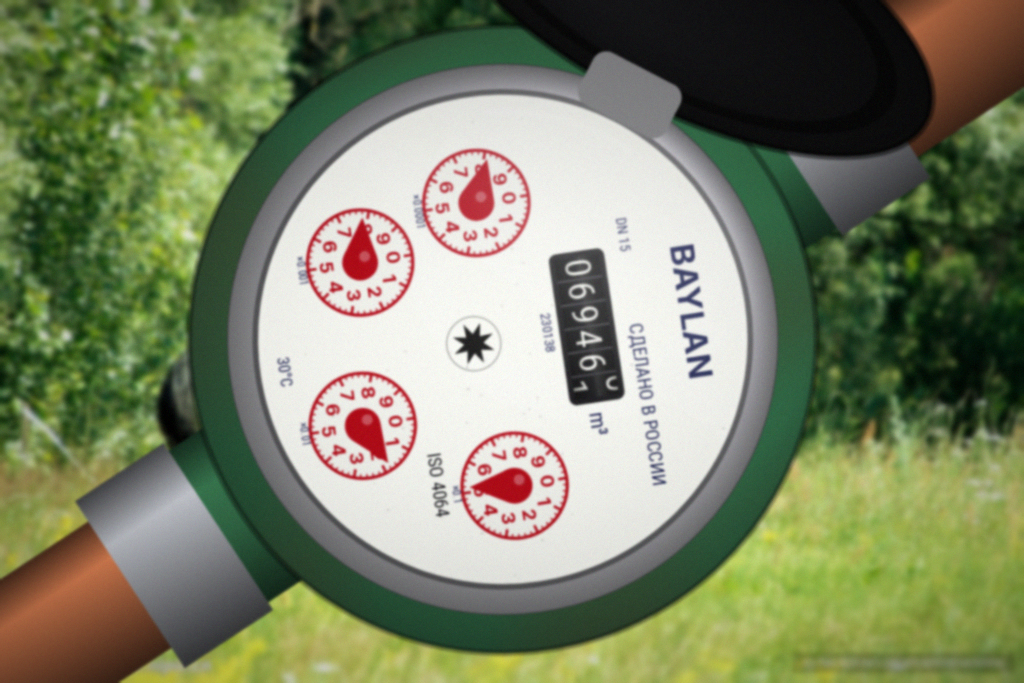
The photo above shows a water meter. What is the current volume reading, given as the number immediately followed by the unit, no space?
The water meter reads 69460.5178m³
